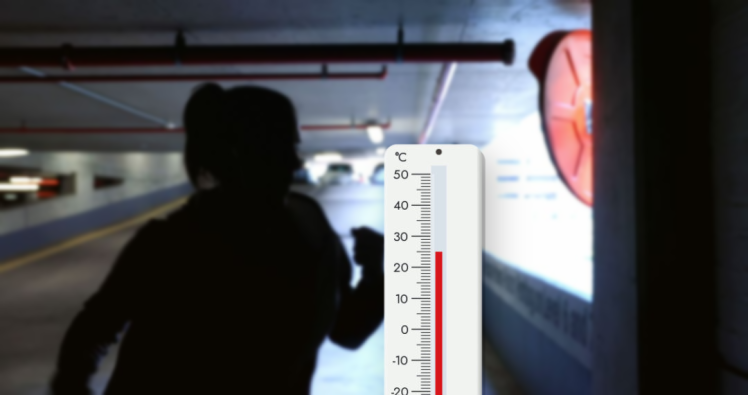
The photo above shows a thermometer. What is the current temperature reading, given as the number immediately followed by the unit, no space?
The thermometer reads 25°C
